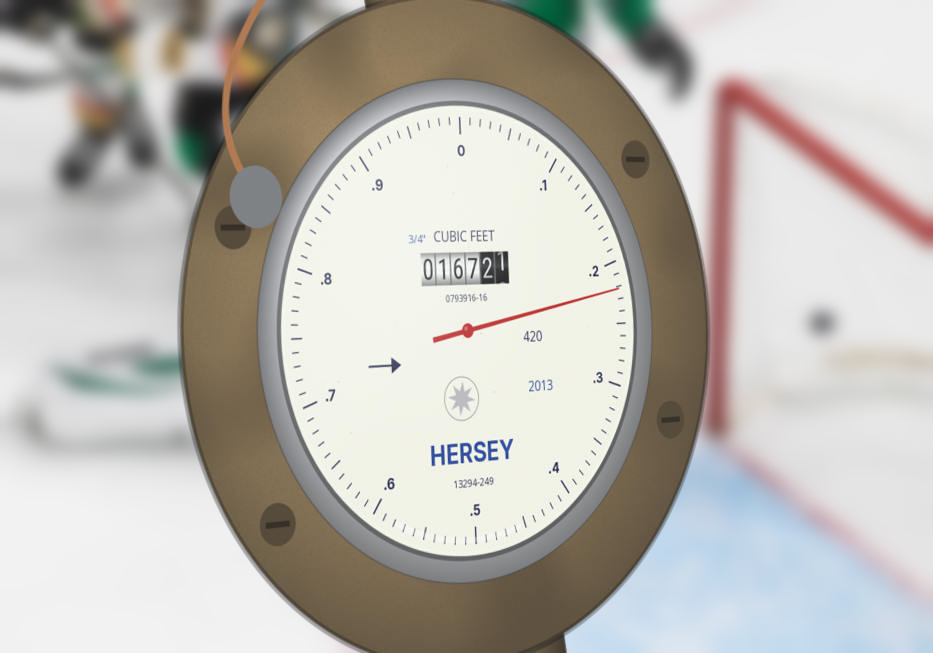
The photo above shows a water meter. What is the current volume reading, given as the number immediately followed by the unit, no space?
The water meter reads 16721.22ft³
